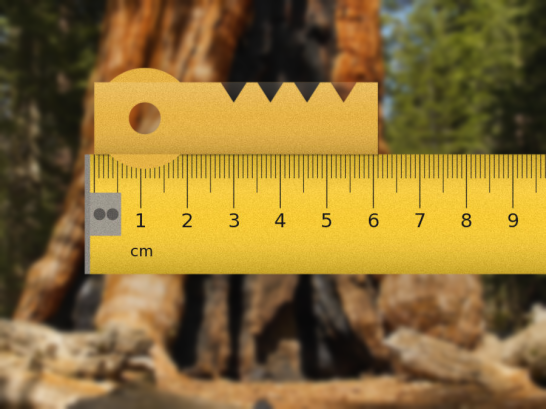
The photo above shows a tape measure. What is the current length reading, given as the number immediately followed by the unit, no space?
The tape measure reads 6.1cm
